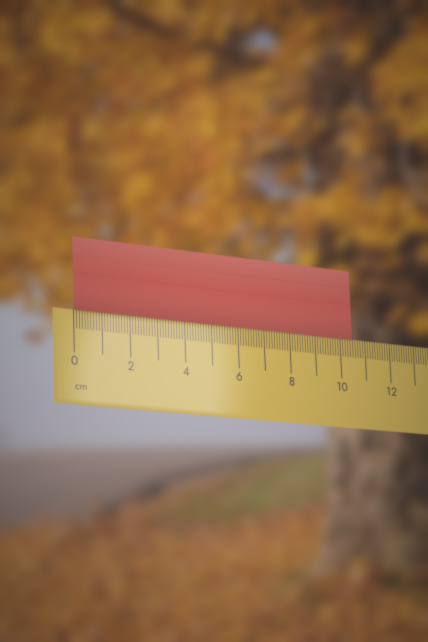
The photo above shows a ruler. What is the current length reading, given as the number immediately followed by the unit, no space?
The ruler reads 10.5cm
